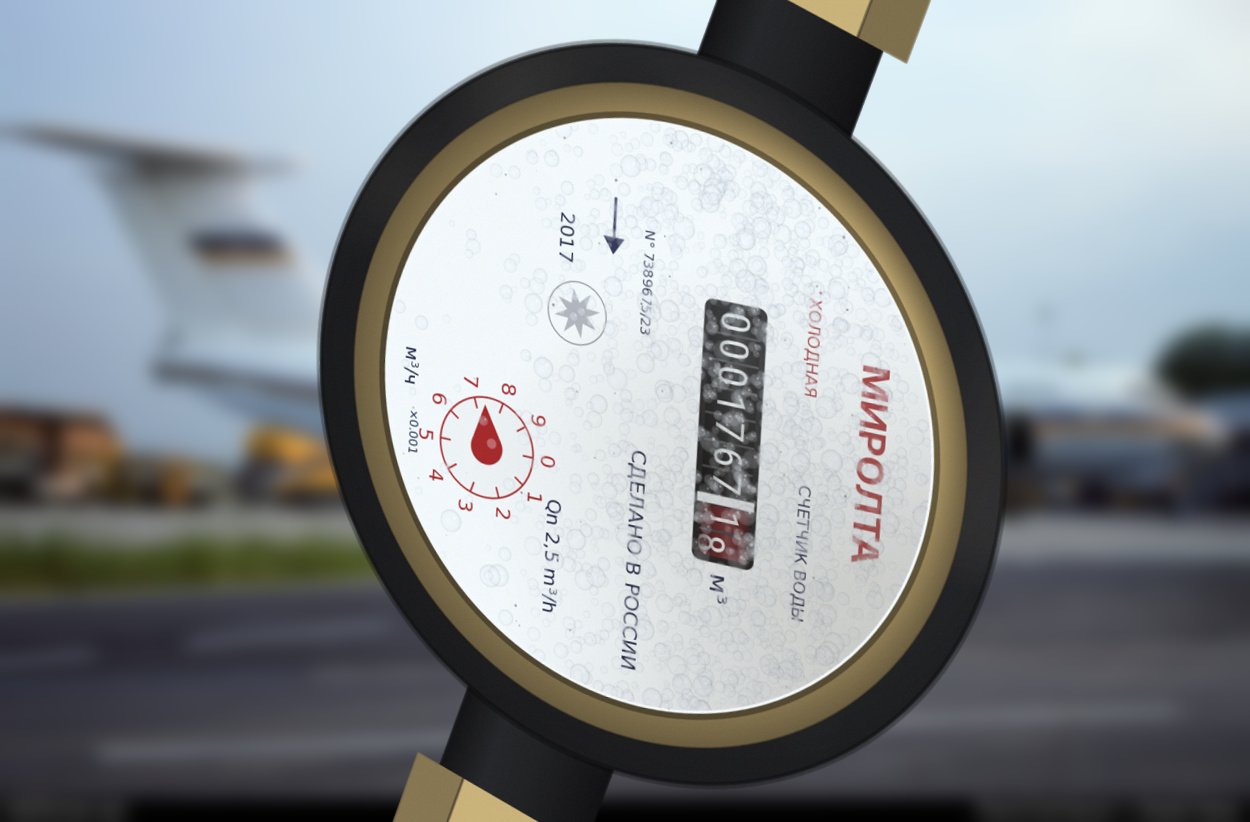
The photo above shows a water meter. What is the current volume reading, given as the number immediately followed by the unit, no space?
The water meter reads 1767.177m³
